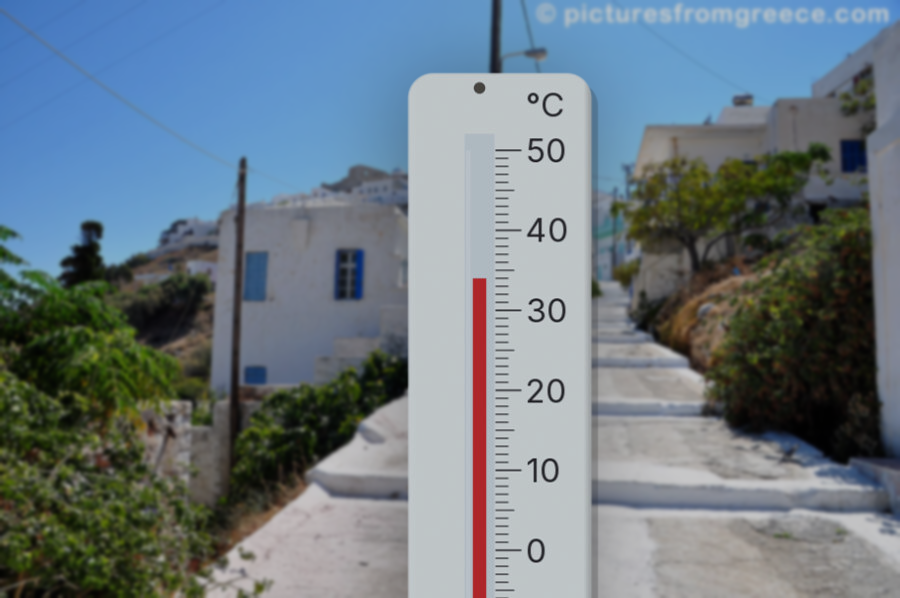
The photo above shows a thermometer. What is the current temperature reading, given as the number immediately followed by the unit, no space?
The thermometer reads 34°C
